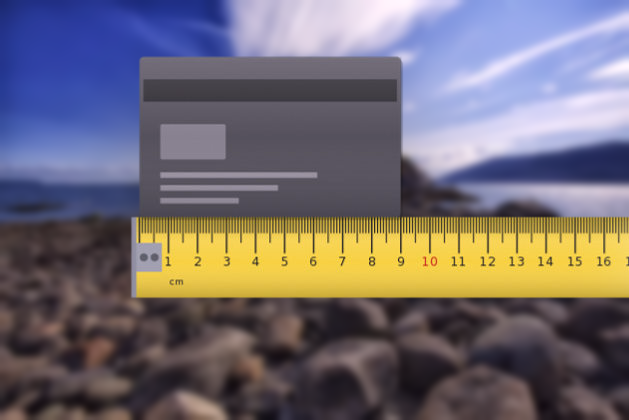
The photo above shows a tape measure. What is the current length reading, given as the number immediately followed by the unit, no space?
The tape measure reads 9cm
